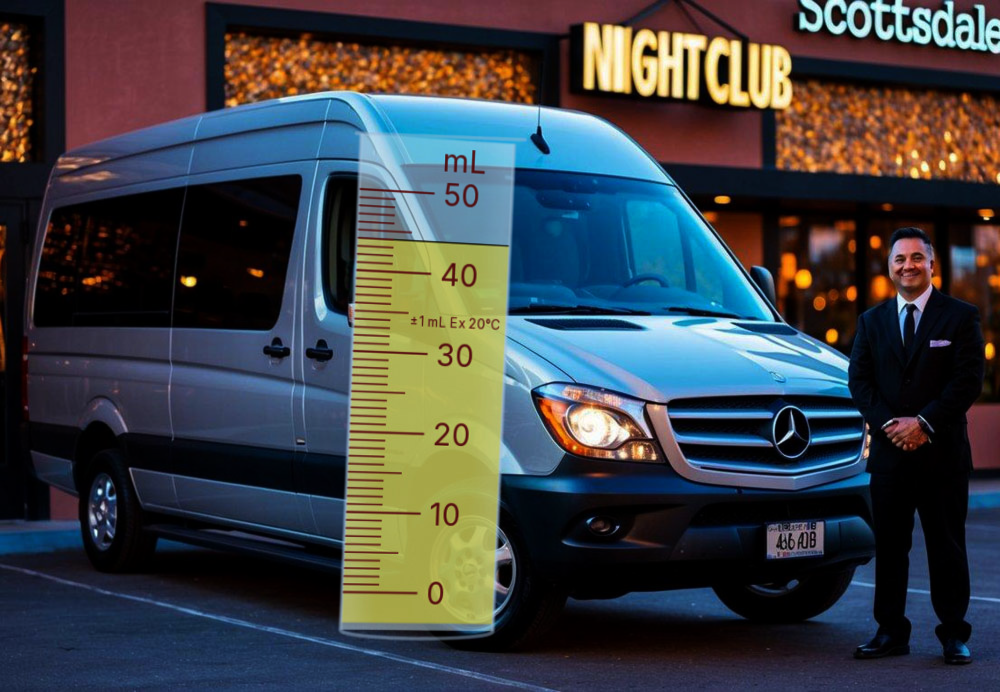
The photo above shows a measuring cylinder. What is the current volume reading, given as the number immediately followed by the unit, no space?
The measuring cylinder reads 44mL
